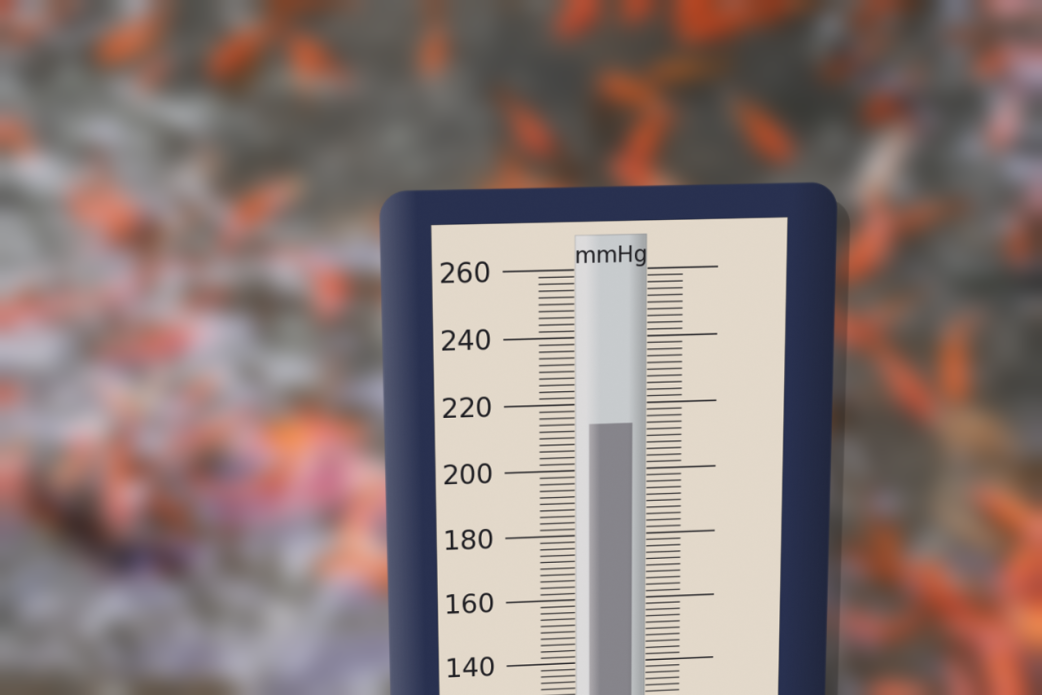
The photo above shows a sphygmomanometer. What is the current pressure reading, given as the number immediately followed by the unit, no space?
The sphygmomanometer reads 214mmHg
